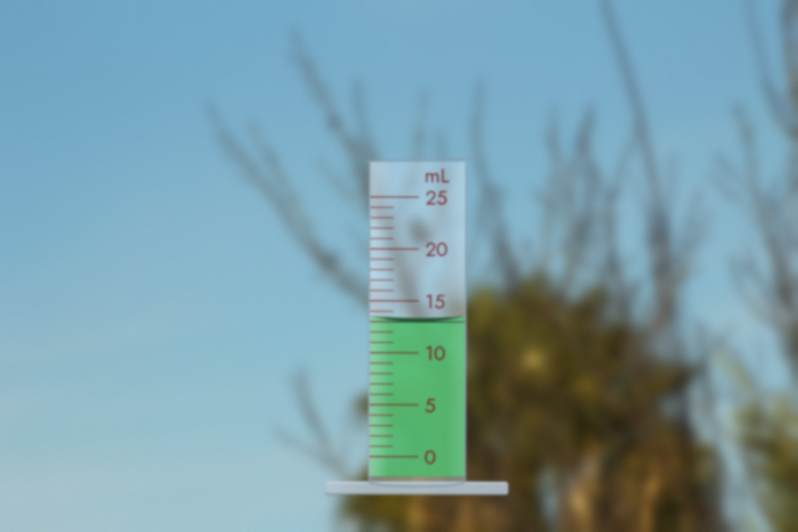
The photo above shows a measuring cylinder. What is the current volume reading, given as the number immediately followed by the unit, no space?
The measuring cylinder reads 13mL
